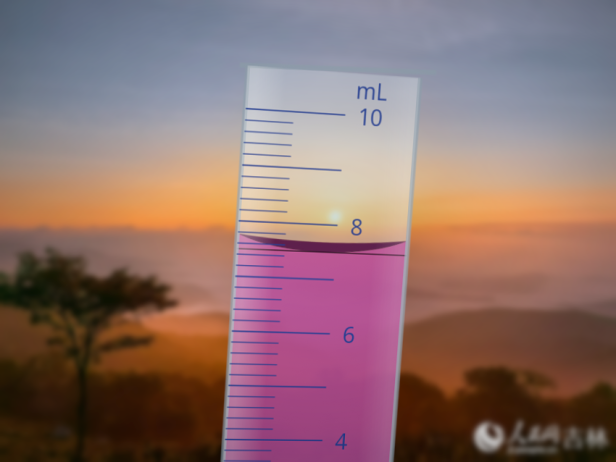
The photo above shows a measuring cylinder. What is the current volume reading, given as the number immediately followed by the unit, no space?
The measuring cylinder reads 7.5mL
